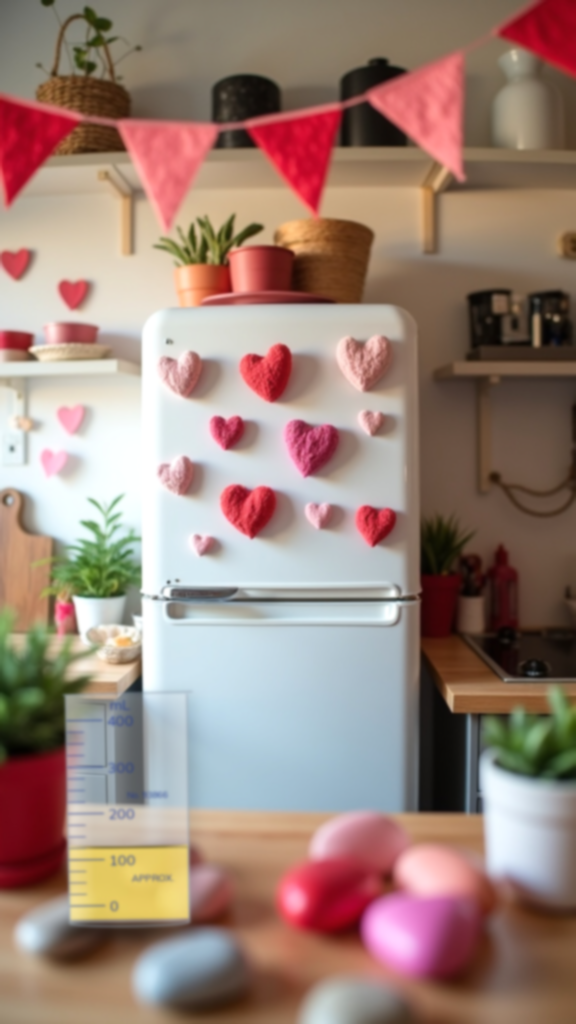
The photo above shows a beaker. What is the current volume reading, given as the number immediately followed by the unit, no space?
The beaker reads 125mL
